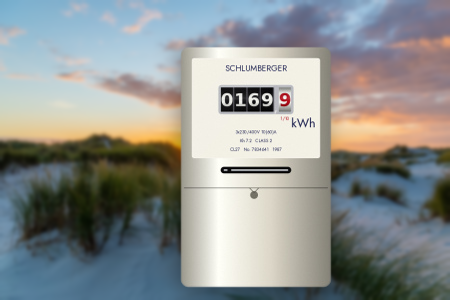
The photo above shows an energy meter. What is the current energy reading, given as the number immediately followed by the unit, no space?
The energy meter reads 169.9kWh
